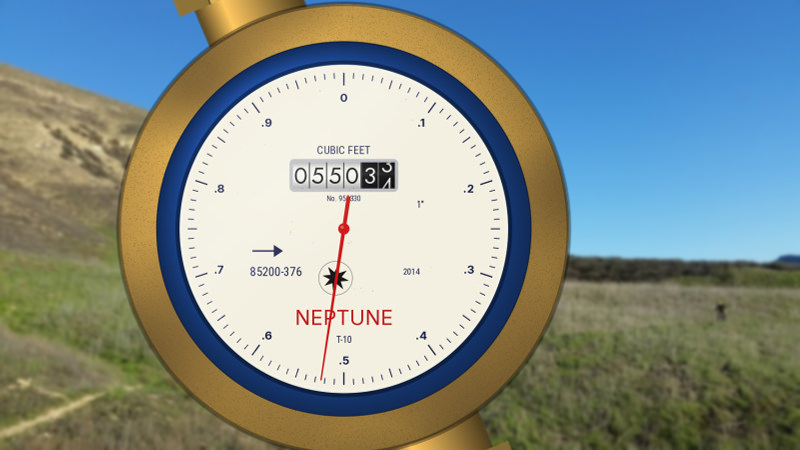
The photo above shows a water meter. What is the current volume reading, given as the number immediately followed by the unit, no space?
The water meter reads 55033.52ft³
